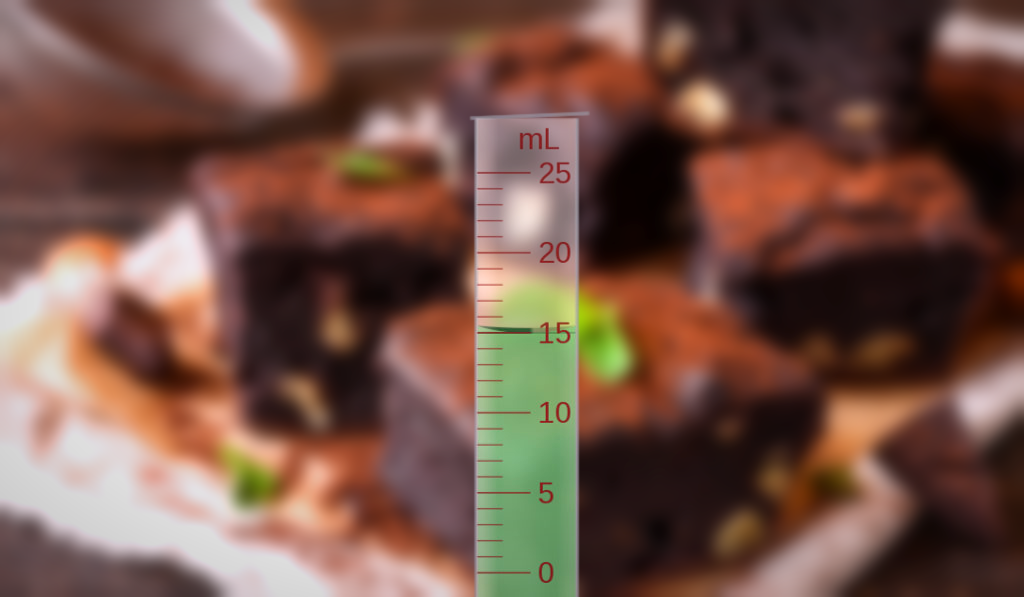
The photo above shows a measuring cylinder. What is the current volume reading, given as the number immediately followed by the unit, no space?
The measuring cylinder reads 15mL
